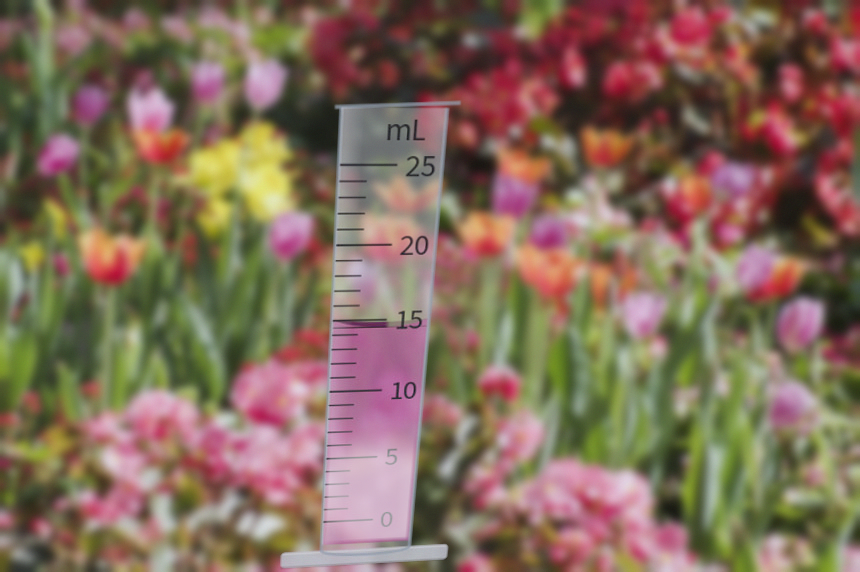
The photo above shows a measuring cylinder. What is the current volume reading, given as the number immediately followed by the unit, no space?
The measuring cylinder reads 14.5mL
